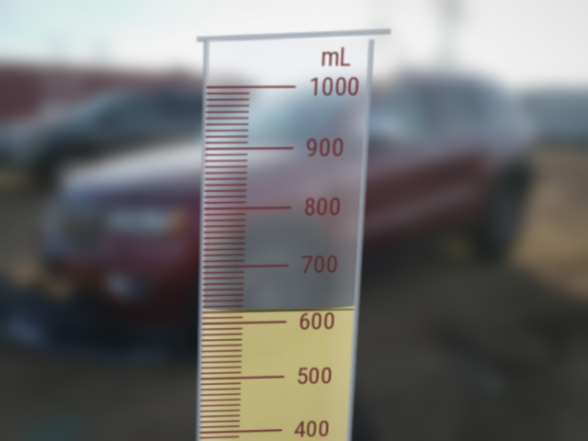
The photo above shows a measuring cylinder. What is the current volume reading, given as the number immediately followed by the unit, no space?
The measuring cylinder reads 620mL
